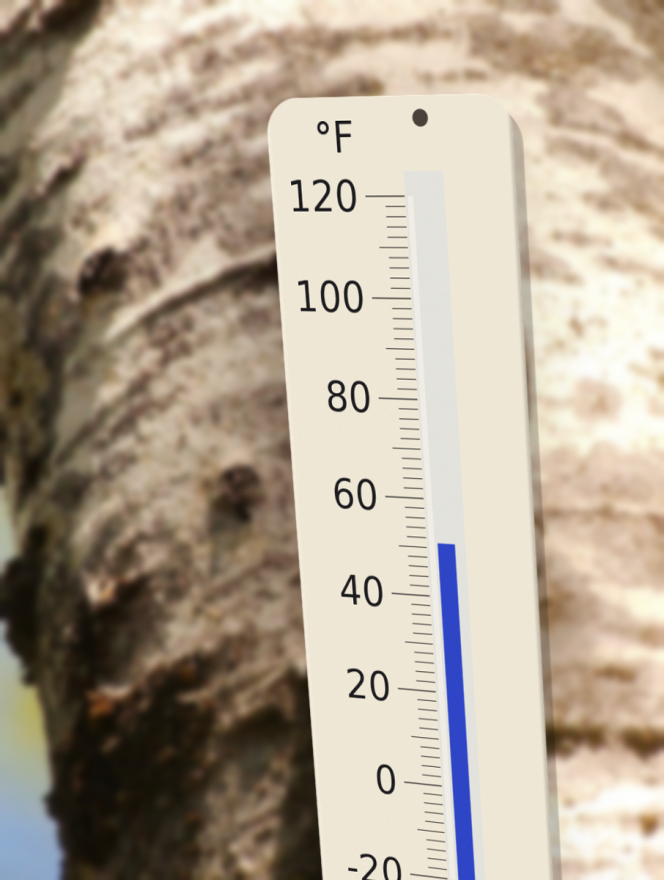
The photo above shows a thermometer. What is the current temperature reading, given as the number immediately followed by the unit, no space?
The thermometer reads 51°F
